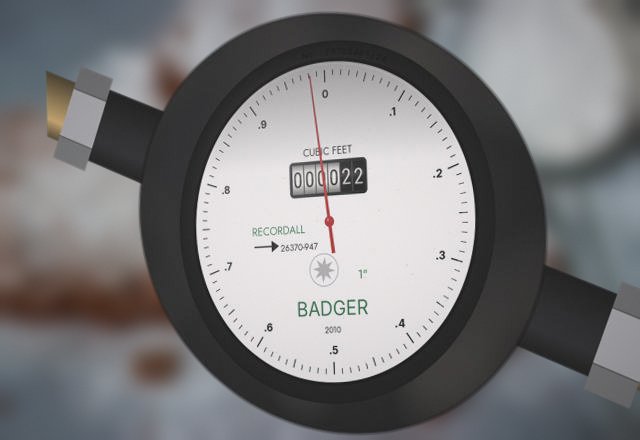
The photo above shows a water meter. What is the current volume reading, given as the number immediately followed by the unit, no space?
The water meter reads 21.98ft³
